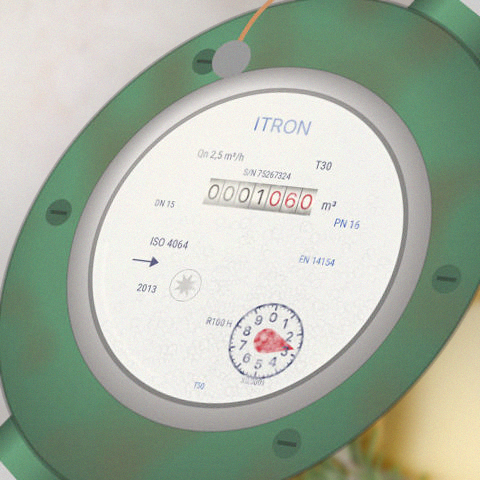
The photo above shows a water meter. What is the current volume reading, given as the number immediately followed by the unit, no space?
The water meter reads 1.0602m³
